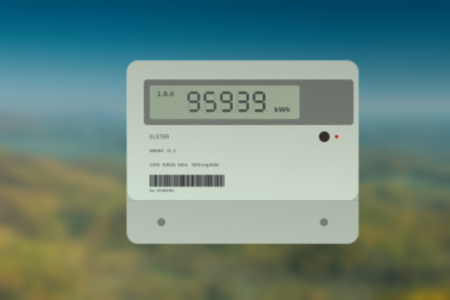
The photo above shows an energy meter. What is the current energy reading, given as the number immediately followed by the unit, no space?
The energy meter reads 95939kWh
